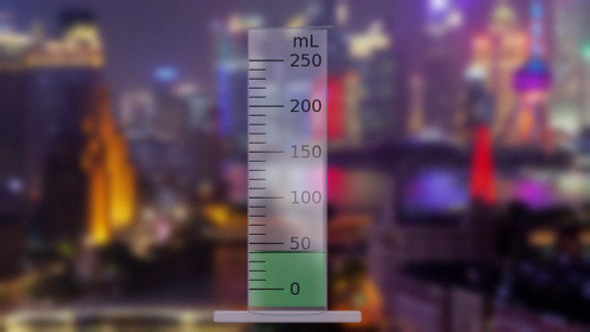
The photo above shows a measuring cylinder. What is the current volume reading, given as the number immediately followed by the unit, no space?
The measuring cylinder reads 40mL
